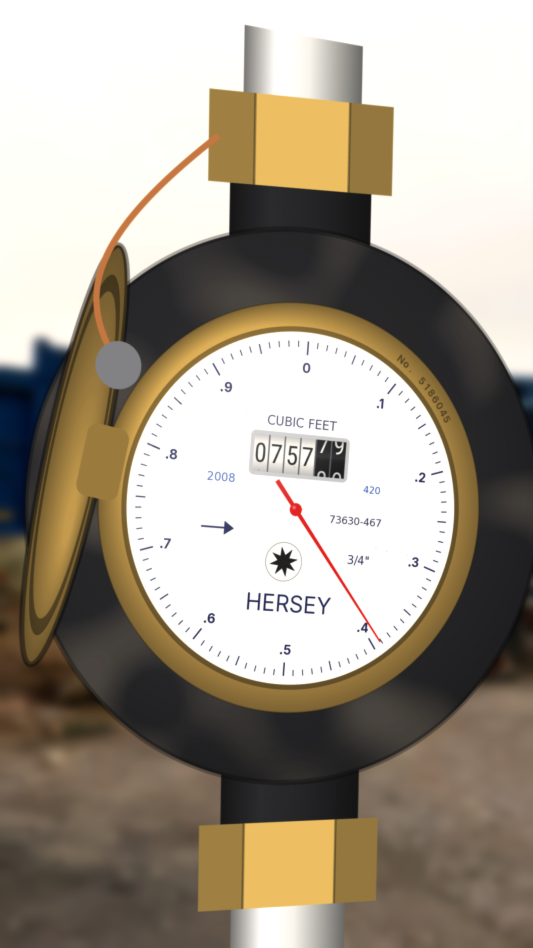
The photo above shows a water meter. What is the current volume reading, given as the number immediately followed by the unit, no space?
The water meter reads 75779.39ft³
